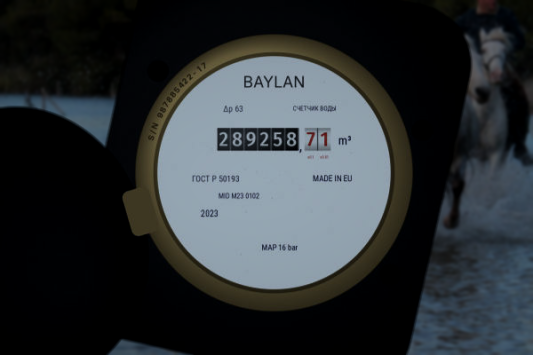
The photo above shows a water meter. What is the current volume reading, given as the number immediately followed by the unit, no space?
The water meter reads 289258.71m³
